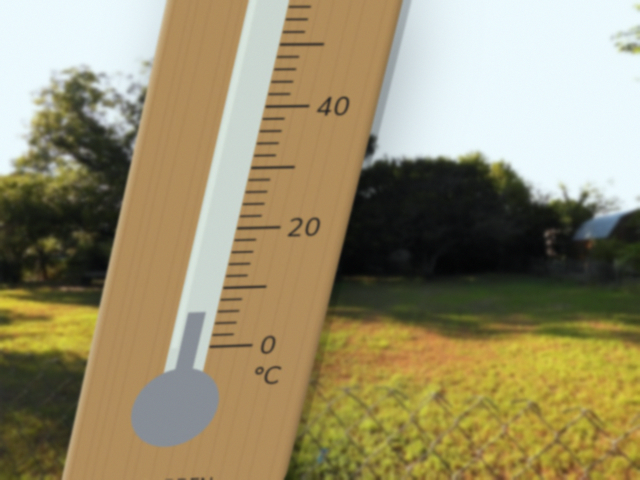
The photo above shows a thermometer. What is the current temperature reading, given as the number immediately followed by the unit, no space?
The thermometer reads 6°C
